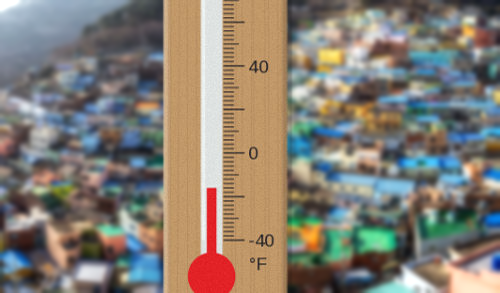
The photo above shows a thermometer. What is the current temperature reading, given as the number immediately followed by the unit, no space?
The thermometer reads -16°F
